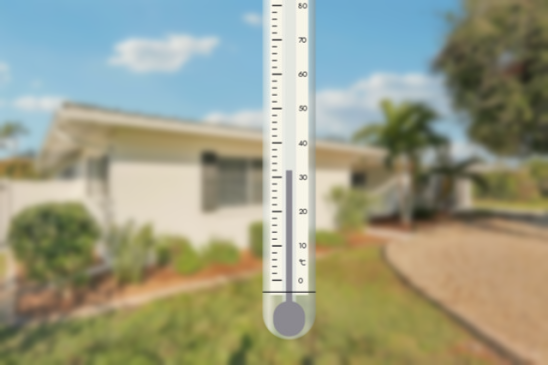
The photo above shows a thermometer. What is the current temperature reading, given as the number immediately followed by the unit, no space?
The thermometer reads 32°C
